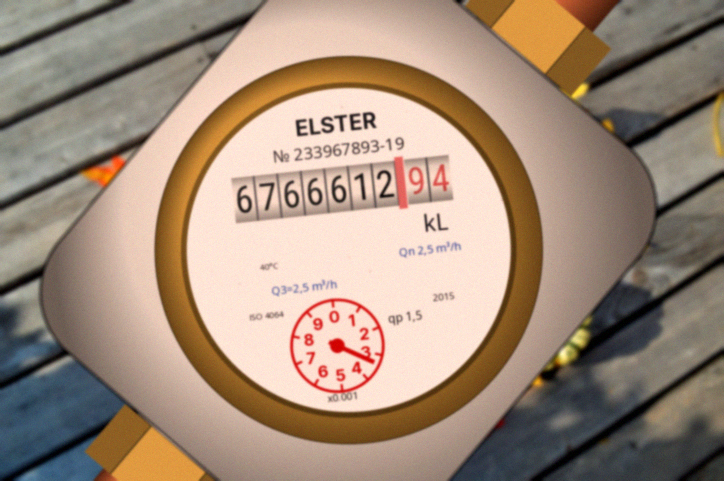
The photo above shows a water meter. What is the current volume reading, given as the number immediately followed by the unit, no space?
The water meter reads 6766612.943kL
